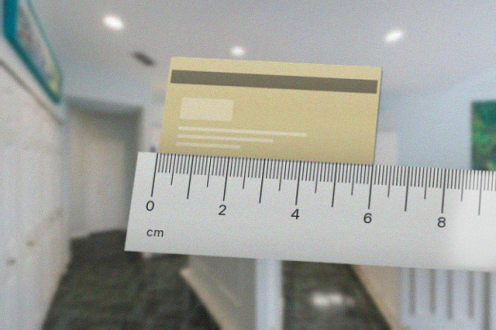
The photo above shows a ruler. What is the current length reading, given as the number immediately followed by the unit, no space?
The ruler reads 6cm
